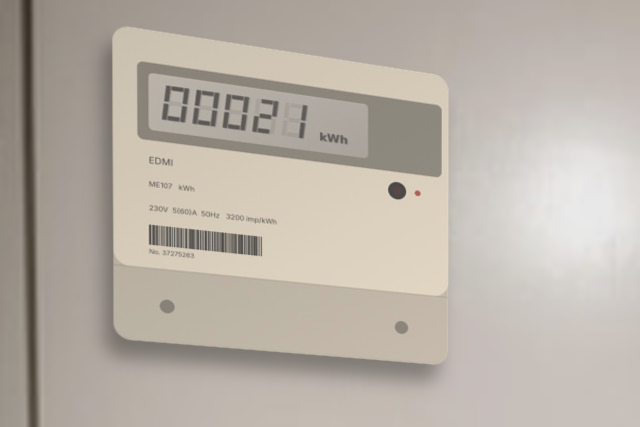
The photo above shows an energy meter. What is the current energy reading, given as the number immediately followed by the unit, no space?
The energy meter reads 21kWh
